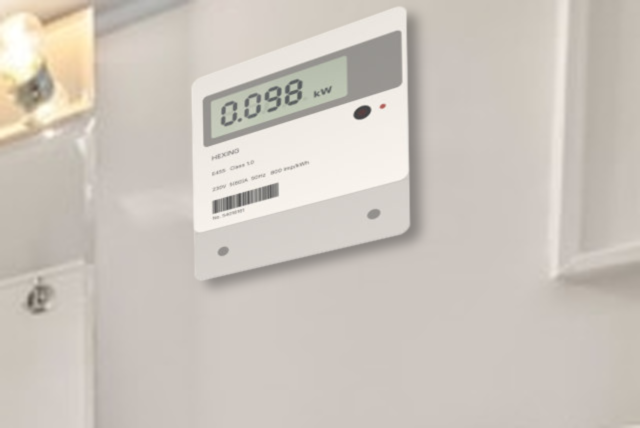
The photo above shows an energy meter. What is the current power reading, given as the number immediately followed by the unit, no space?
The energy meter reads 0.098kW
